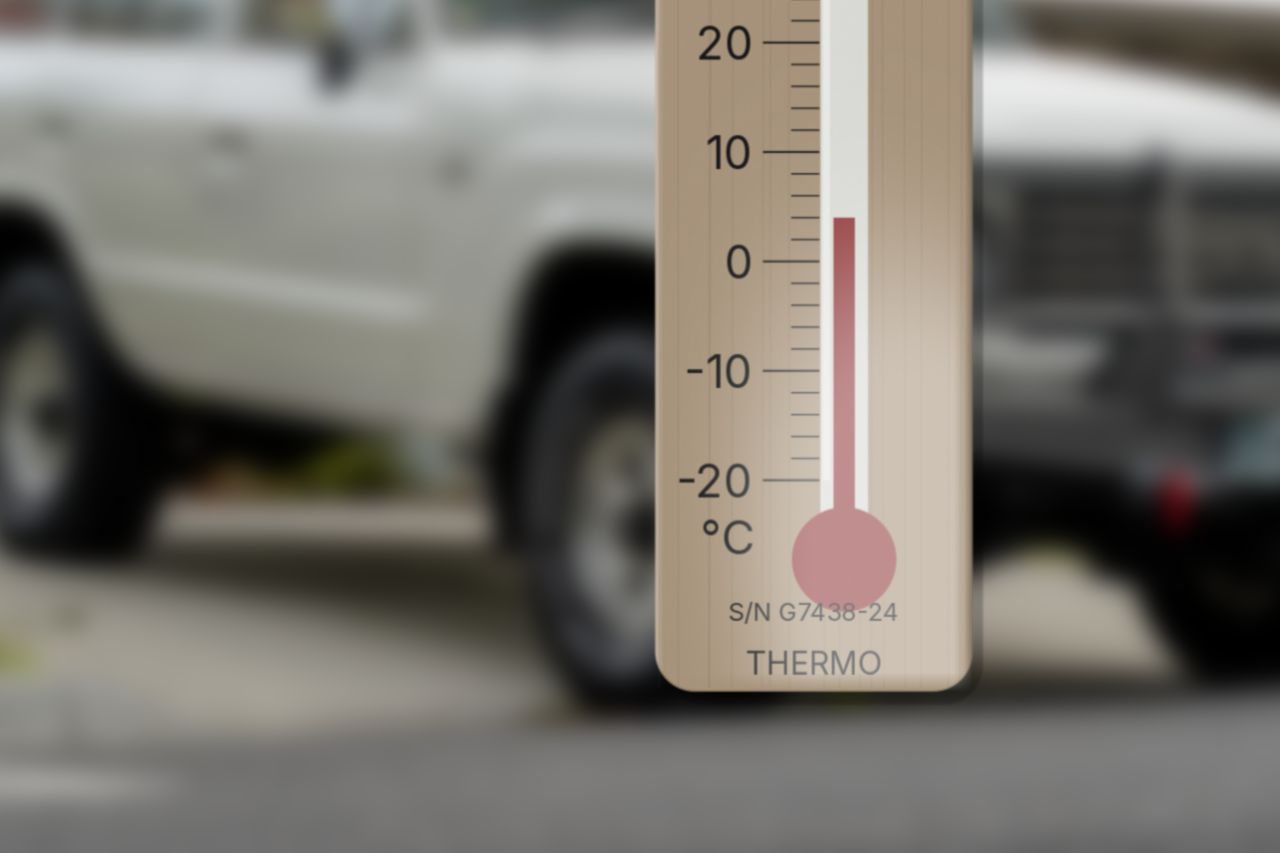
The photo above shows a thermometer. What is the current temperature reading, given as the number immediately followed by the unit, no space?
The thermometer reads 4°C
